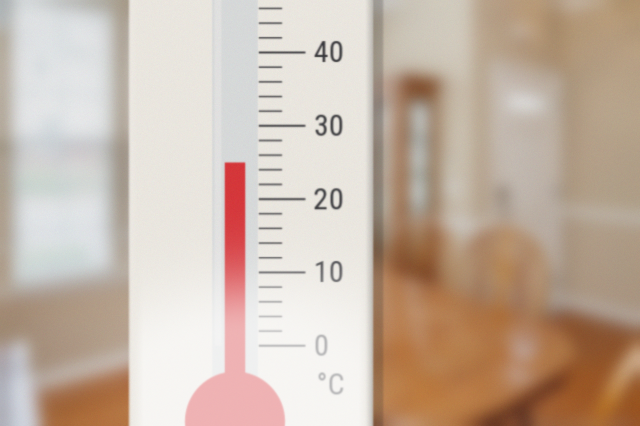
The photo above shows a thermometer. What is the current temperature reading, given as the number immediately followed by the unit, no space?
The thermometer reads 25°C
